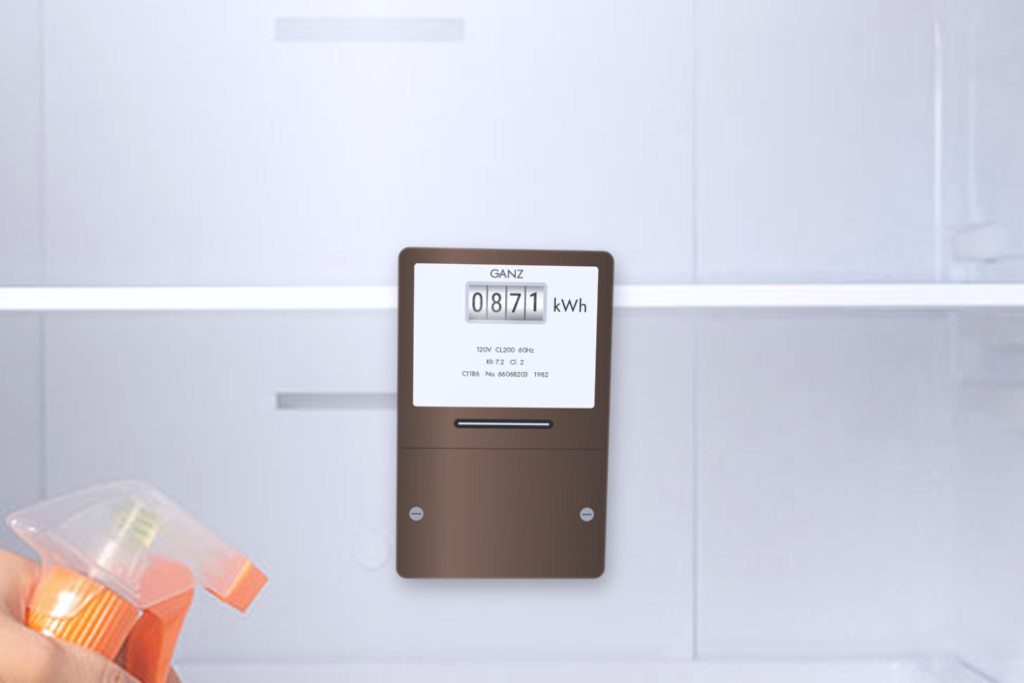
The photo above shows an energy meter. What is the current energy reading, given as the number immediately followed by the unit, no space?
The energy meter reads 871kWh
